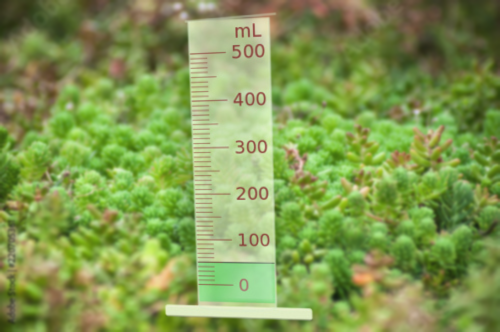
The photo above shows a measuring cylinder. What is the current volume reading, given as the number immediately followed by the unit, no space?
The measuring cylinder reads 50mL
